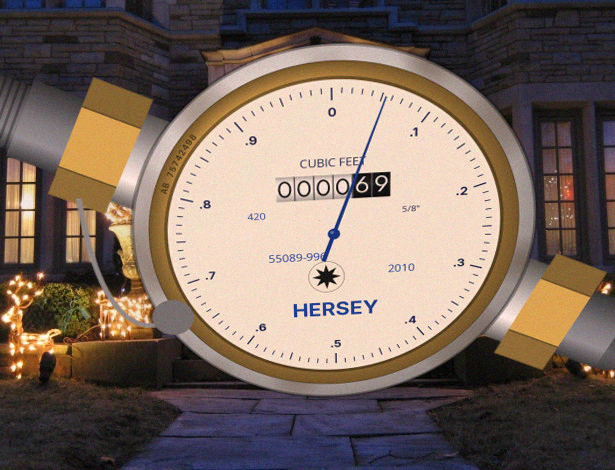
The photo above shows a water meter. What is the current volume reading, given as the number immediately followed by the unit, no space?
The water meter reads 69.05ft³
